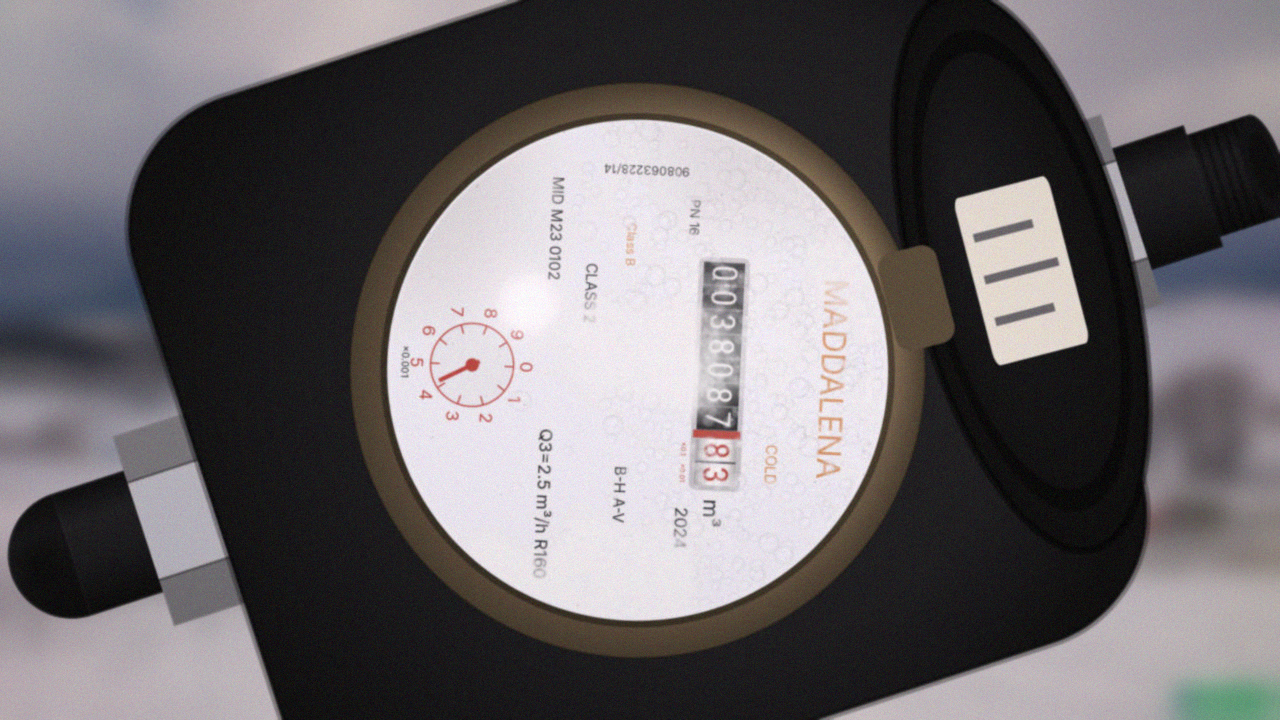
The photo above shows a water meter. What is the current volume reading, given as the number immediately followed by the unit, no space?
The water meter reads 38087.834m³
